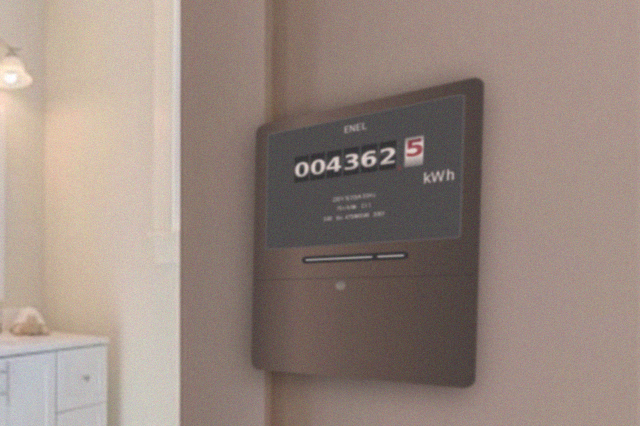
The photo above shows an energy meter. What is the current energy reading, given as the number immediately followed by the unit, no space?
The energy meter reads 4362.5kWh
